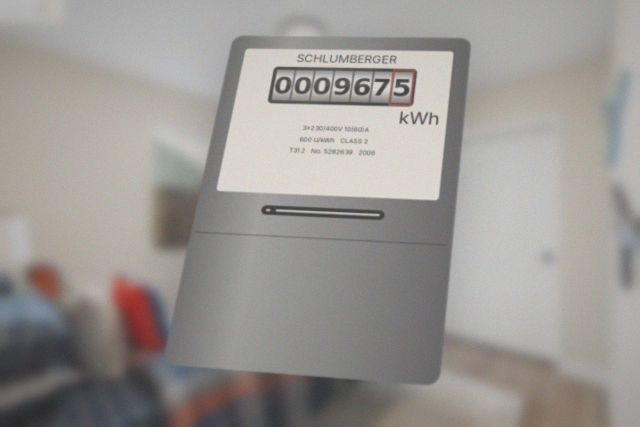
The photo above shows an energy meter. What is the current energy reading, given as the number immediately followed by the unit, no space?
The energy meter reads 967.5kWh
